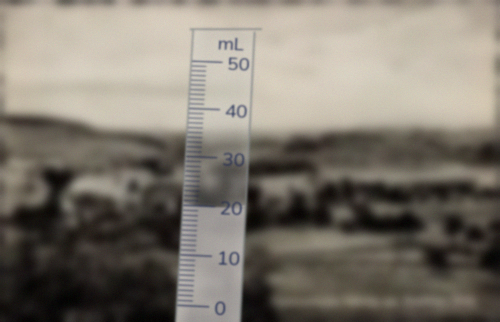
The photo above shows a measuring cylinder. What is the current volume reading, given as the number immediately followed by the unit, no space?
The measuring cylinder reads 20mL
